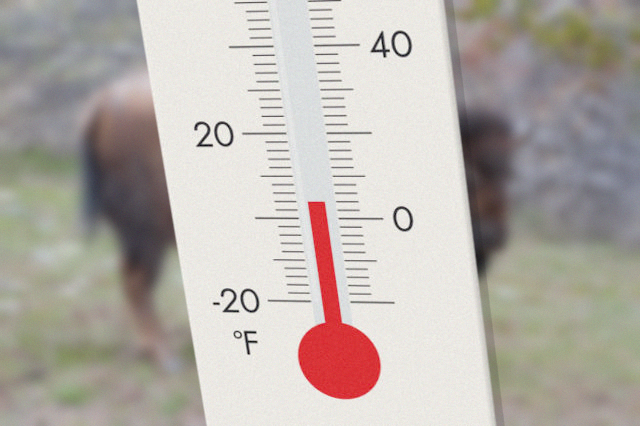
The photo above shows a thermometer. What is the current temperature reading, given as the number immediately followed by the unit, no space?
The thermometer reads 4°F
